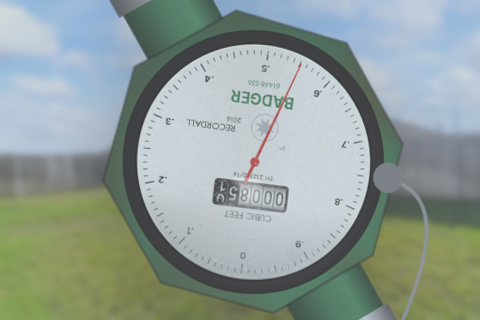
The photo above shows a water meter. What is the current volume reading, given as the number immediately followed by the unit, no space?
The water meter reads 850.55ft³
